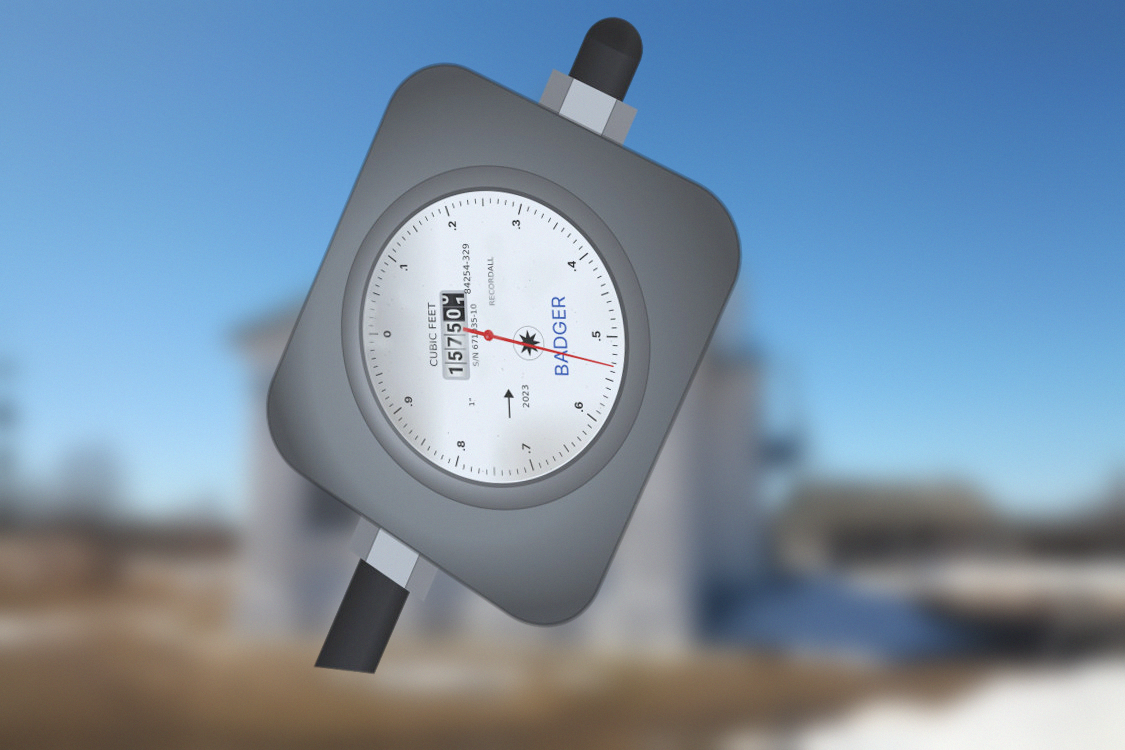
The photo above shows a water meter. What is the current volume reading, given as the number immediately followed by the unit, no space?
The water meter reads 157500.53ft³
